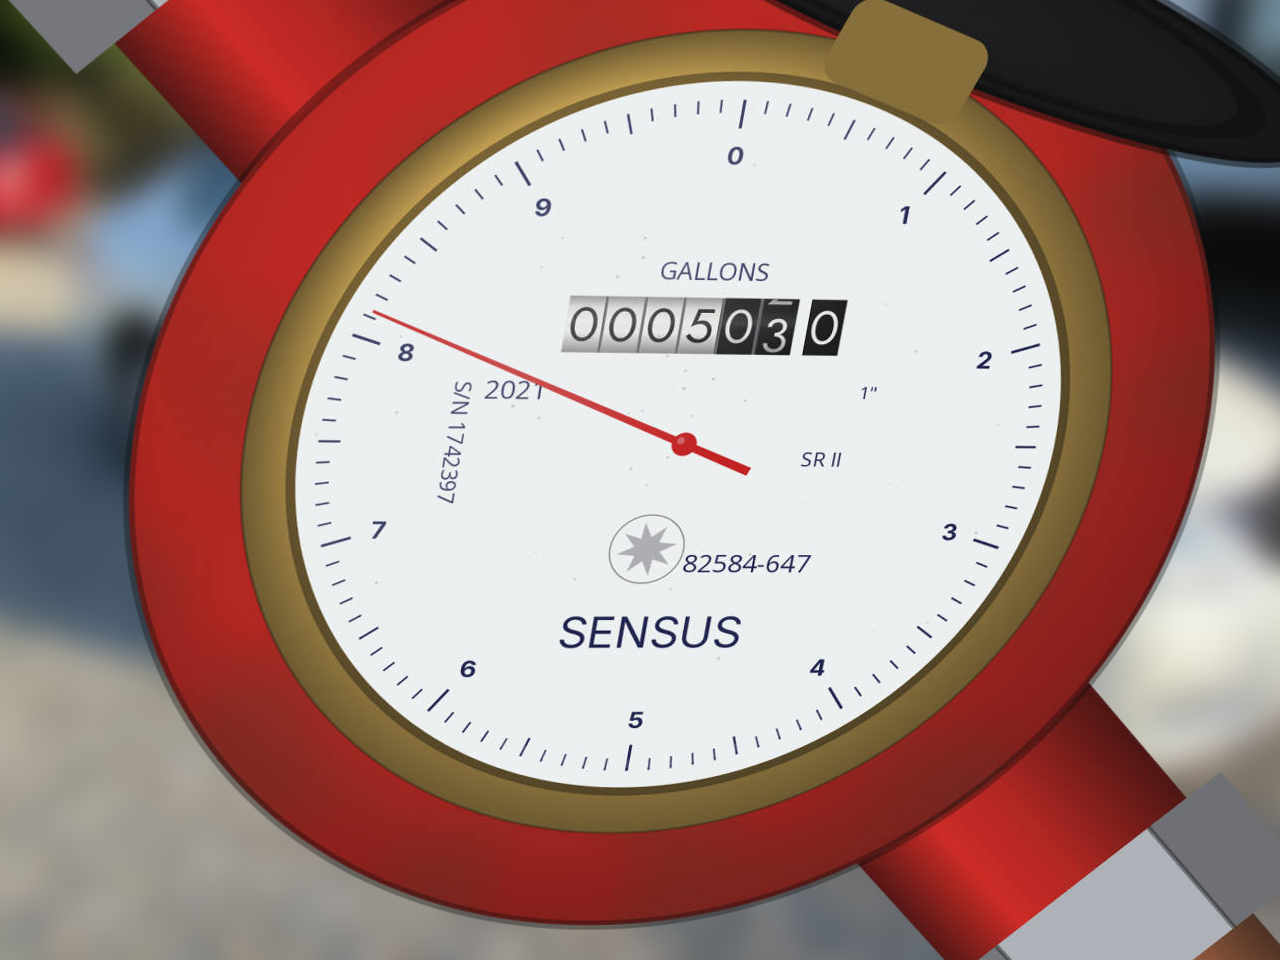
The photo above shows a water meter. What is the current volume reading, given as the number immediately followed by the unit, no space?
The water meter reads 5028.1gal
